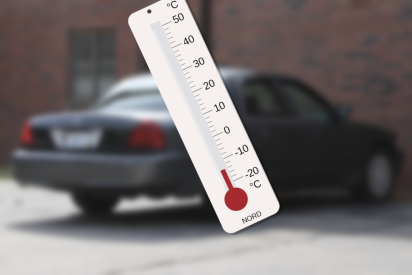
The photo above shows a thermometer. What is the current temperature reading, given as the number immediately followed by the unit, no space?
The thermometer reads -14°C
